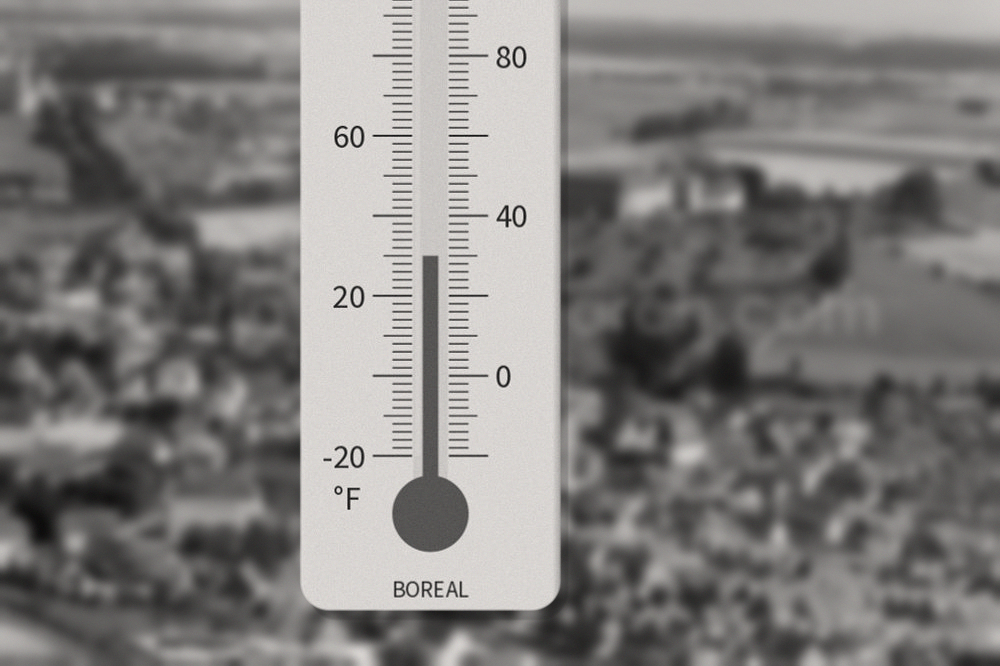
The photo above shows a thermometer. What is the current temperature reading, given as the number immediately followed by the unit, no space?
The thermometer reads 30°F
